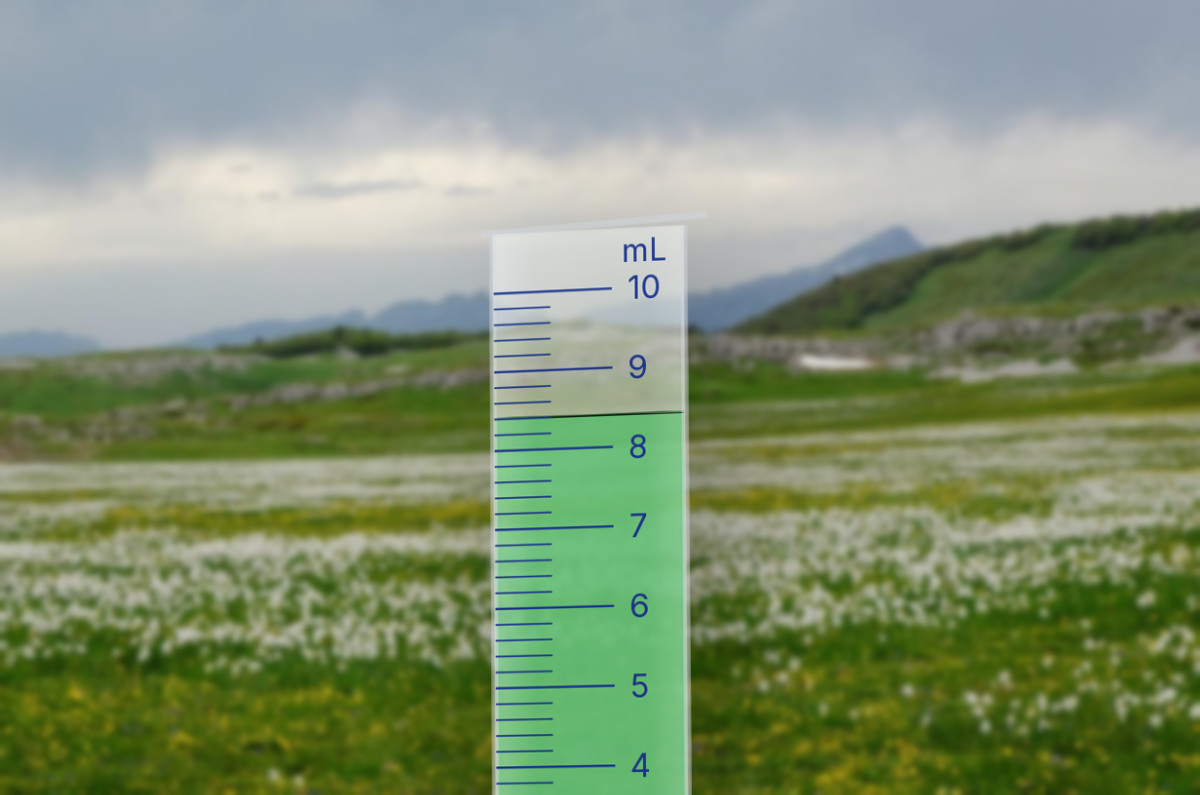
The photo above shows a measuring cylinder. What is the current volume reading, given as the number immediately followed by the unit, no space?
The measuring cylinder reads 8.4mL
